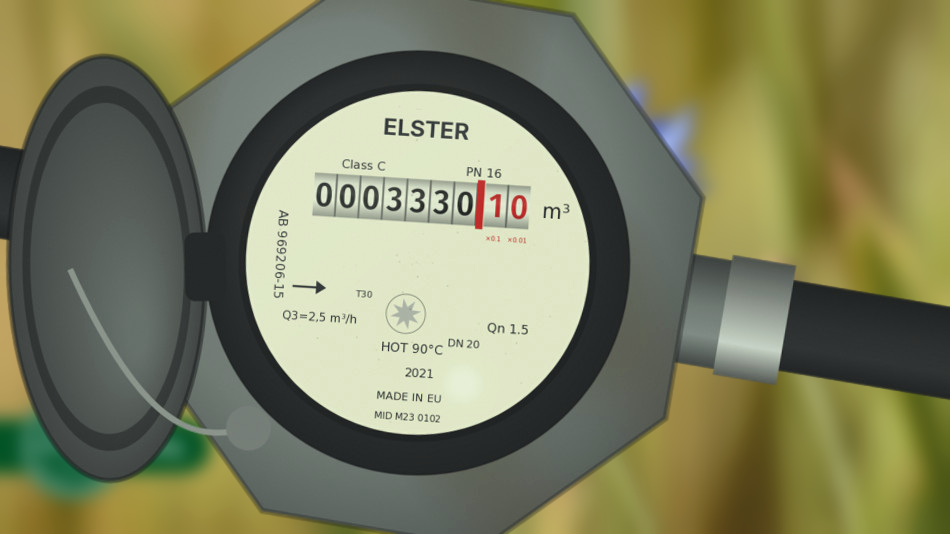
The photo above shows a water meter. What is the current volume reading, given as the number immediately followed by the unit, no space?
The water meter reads 3330.10m³
